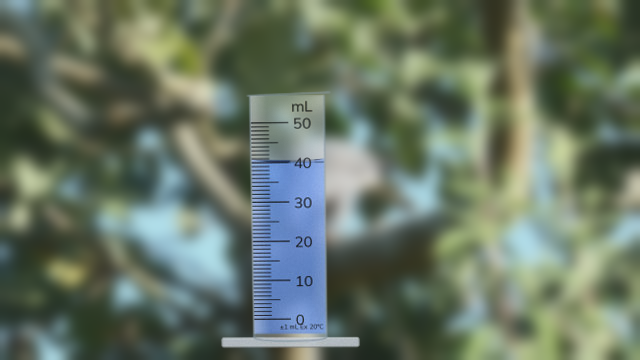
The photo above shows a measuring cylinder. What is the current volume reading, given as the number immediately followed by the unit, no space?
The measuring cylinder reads 40mL
